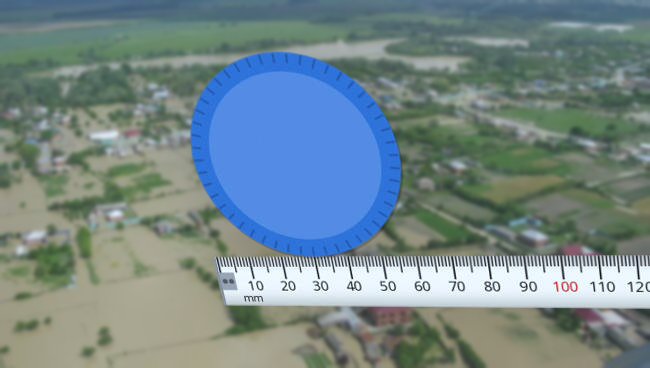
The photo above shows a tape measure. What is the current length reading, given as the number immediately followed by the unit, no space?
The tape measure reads 60mm
